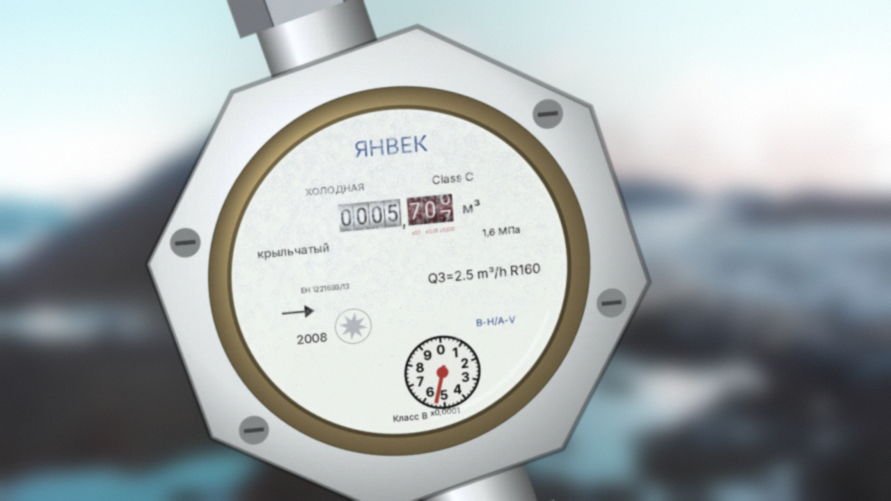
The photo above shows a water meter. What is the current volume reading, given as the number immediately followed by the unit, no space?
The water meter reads 5.7065m³
